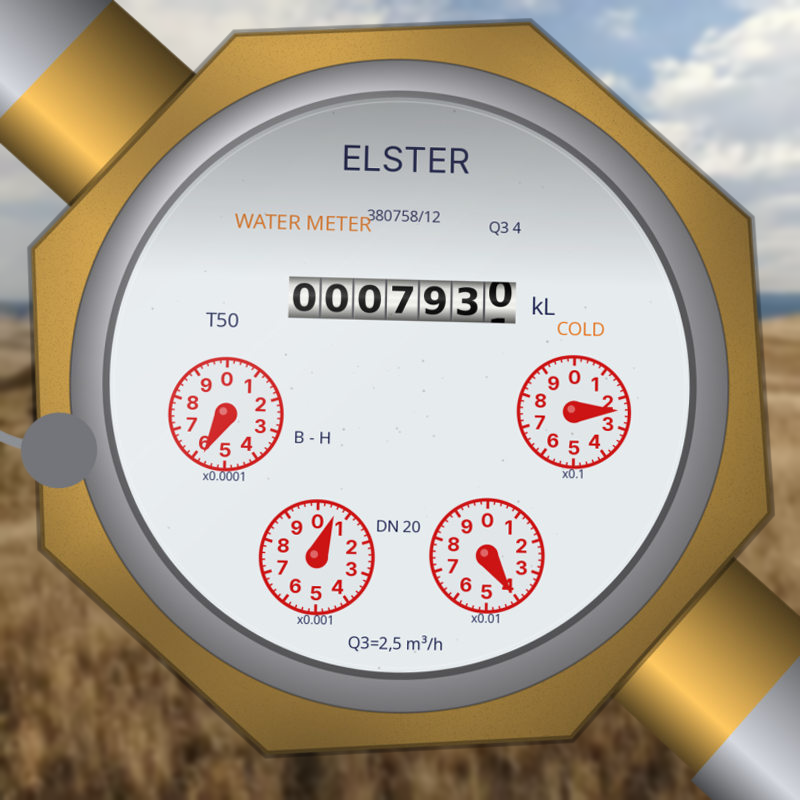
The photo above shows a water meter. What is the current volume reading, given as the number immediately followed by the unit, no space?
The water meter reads 7930.2405kL
